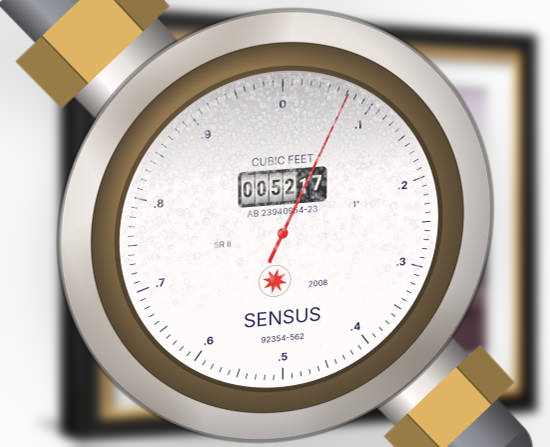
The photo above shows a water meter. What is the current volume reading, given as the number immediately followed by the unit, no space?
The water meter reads 5217.07ft³
